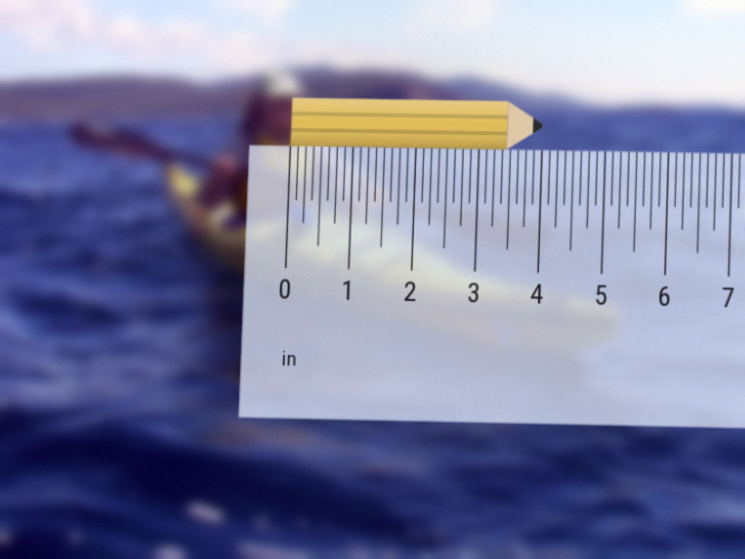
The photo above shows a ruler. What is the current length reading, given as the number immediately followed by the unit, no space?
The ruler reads 4in
